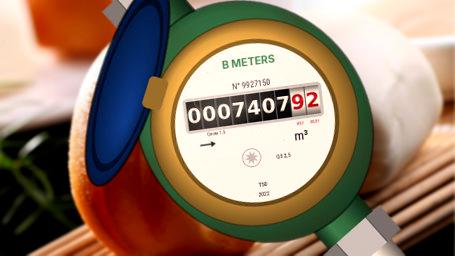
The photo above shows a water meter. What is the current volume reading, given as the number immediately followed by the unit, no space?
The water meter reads 7407.92m³
